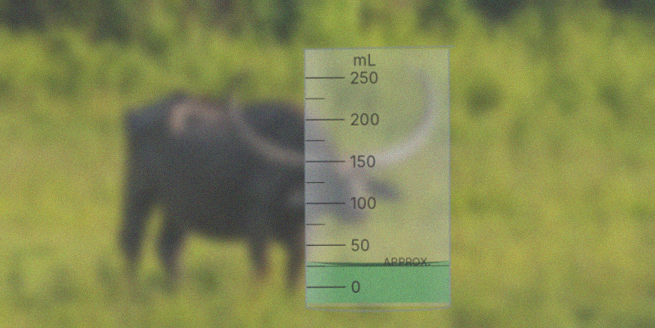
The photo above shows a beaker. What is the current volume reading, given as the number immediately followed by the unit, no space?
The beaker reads 25mL
